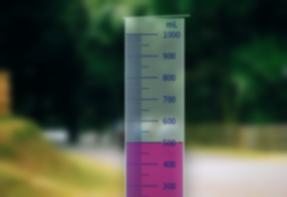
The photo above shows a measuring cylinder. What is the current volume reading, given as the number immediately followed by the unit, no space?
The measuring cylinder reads 500mL
